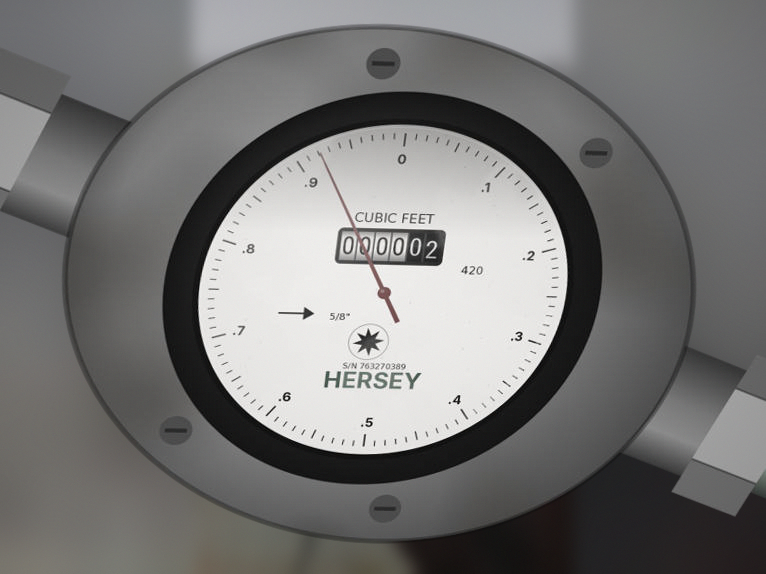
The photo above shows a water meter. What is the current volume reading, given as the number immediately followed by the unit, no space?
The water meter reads 1.92ft³
